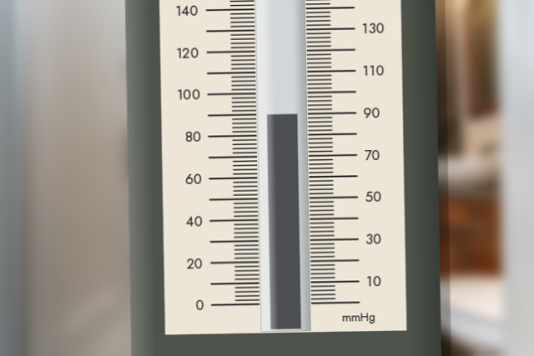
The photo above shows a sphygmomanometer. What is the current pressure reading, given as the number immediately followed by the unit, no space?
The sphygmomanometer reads 90mmHg
